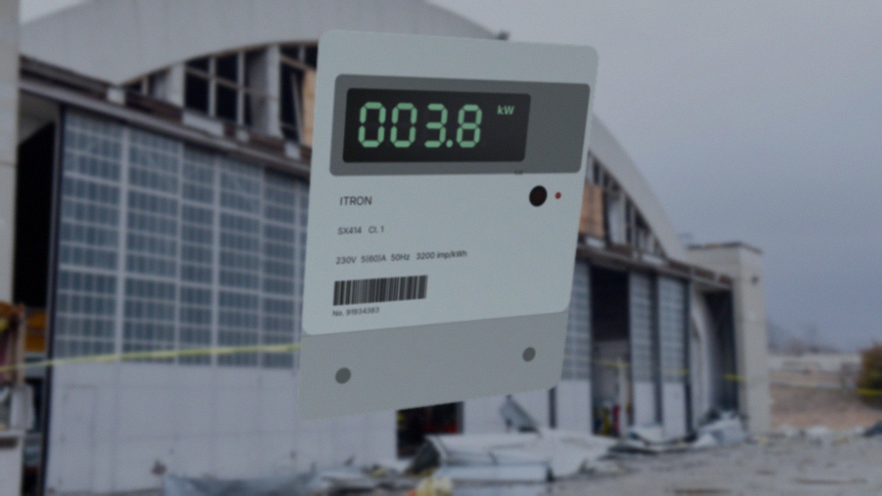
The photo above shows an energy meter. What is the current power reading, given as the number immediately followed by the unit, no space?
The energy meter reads 3.8kW
